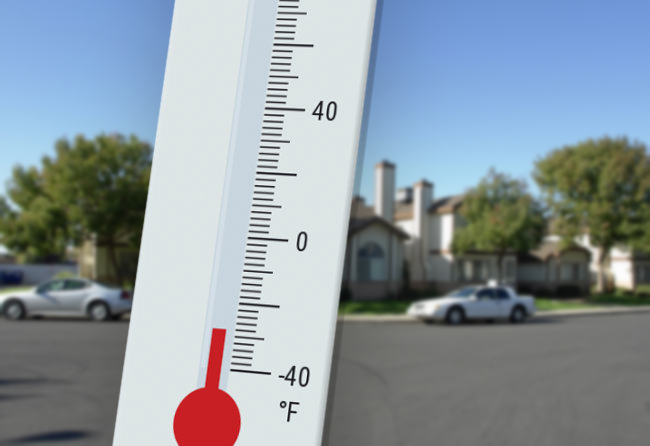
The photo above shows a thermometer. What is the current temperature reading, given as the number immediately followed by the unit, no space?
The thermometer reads -28°F
